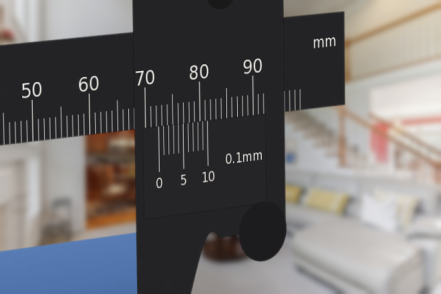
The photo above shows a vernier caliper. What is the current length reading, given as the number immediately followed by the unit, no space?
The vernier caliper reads 72.4mm
